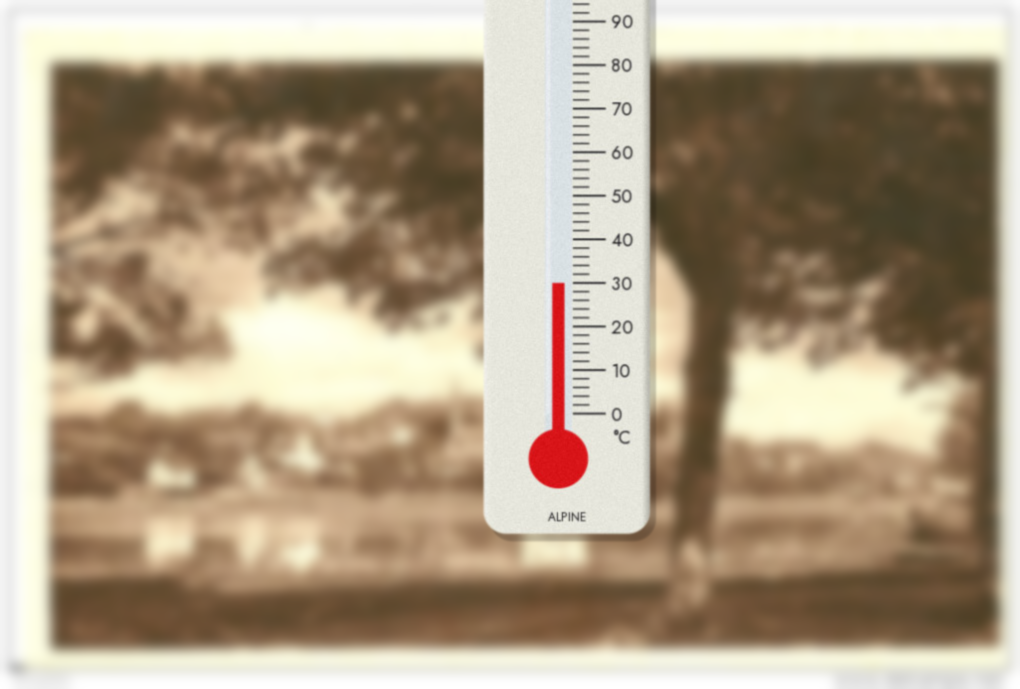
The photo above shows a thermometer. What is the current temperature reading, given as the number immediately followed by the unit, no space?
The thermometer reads 30°C
